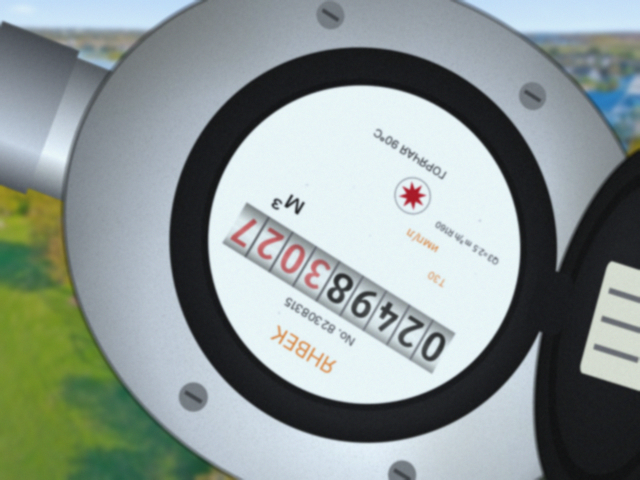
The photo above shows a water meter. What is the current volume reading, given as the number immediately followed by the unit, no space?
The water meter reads 2498.3027m³
